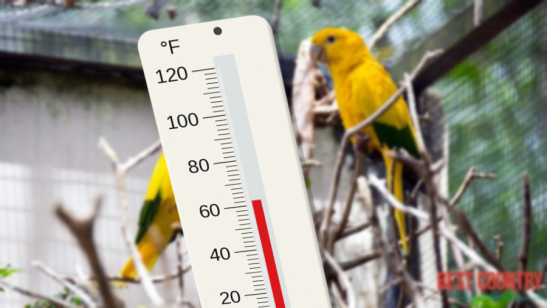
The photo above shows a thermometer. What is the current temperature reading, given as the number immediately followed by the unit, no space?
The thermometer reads 62°F
